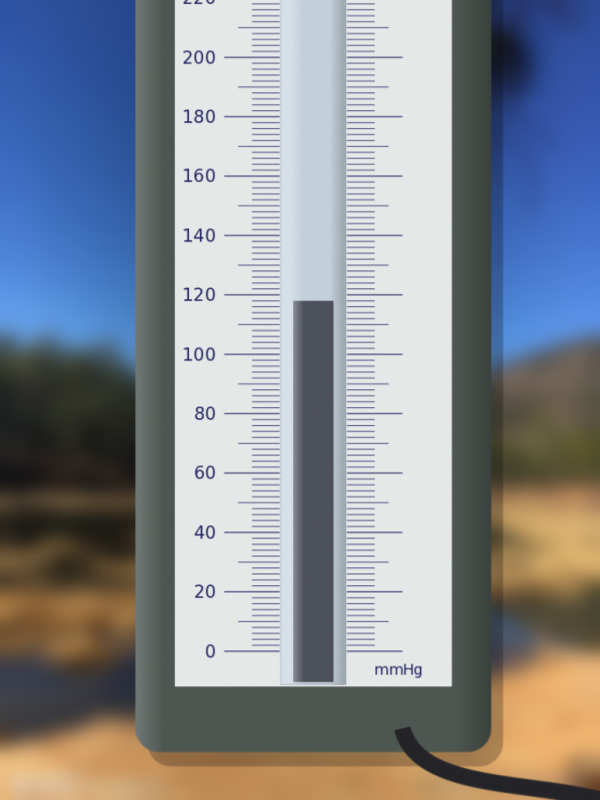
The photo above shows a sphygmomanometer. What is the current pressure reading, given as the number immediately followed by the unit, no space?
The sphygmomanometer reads 118mmHg
